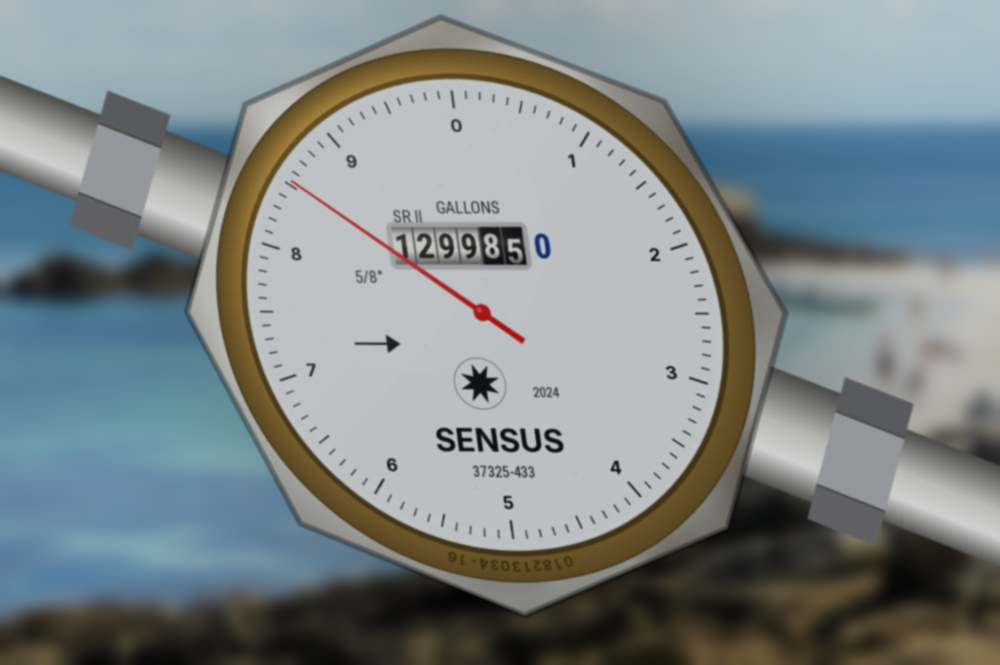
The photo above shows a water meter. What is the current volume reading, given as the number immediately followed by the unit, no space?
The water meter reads 1299848.5gal
